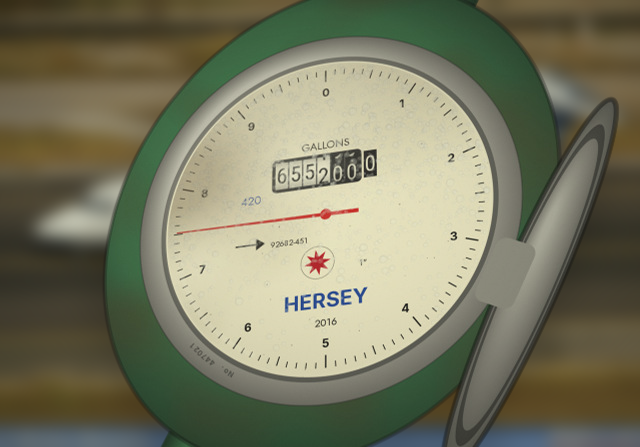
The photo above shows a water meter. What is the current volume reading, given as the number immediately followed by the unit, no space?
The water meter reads 6551997.5gal
